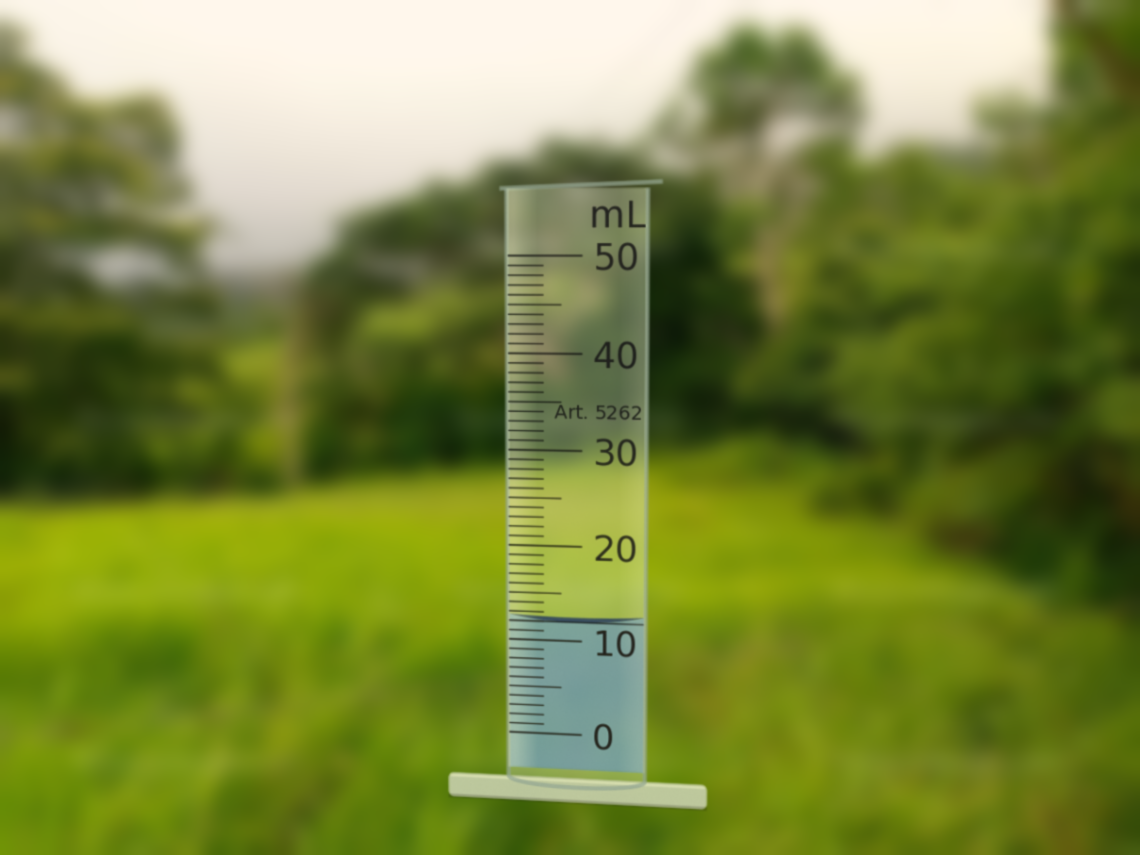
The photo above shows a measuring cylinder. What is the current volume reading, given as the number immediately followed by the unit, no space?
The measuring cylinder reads 12mL
